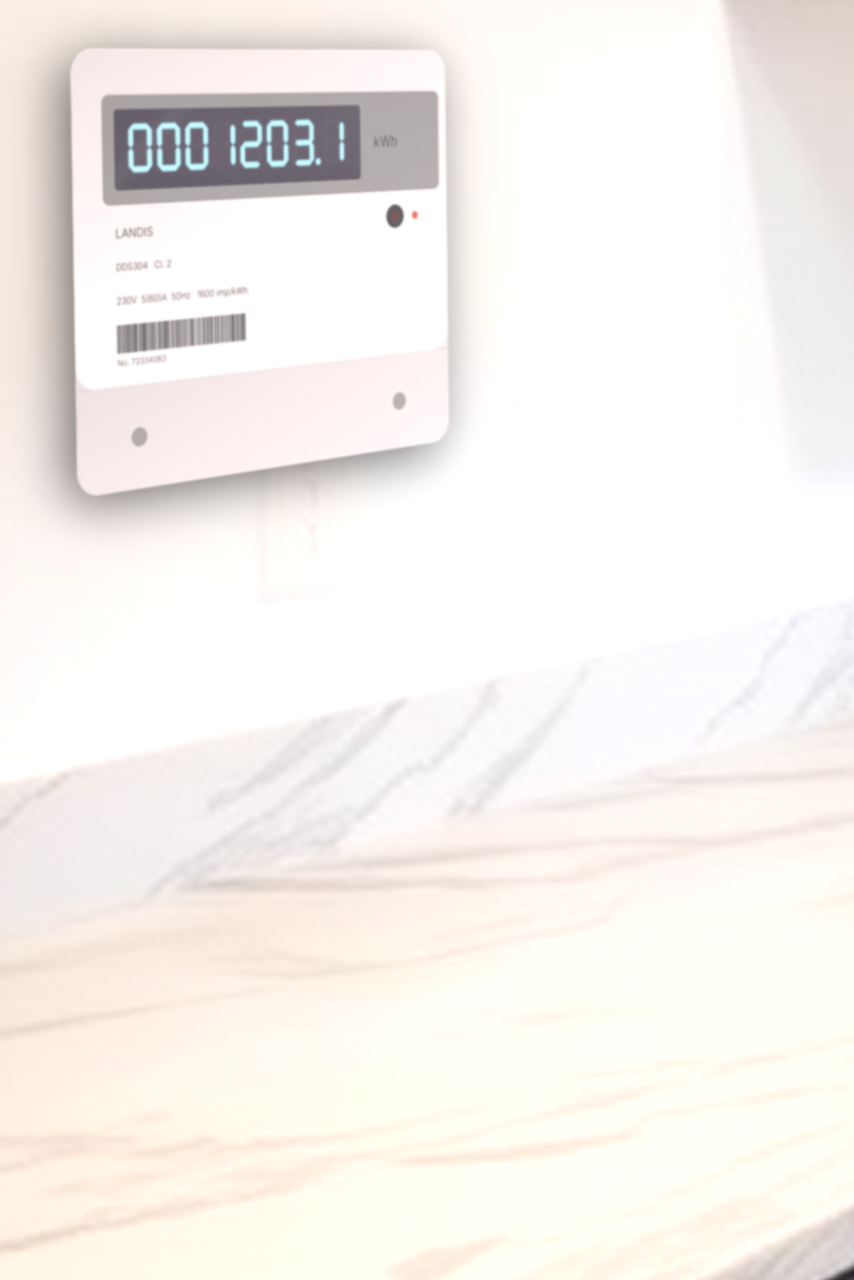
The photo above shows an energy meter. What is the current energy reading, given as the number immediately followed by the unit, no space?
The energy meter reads 1203.1kWh
